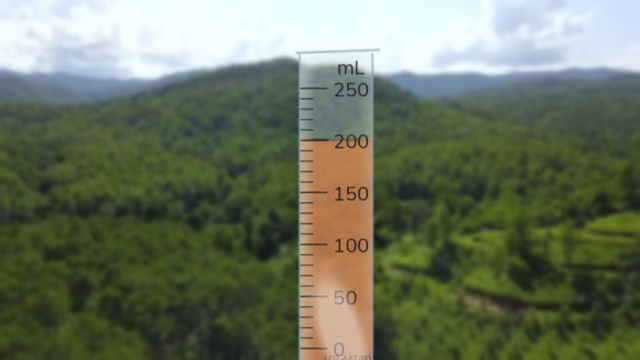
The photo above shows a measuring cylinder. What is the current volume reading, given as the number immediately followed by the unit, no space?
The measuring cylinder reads 200mL
